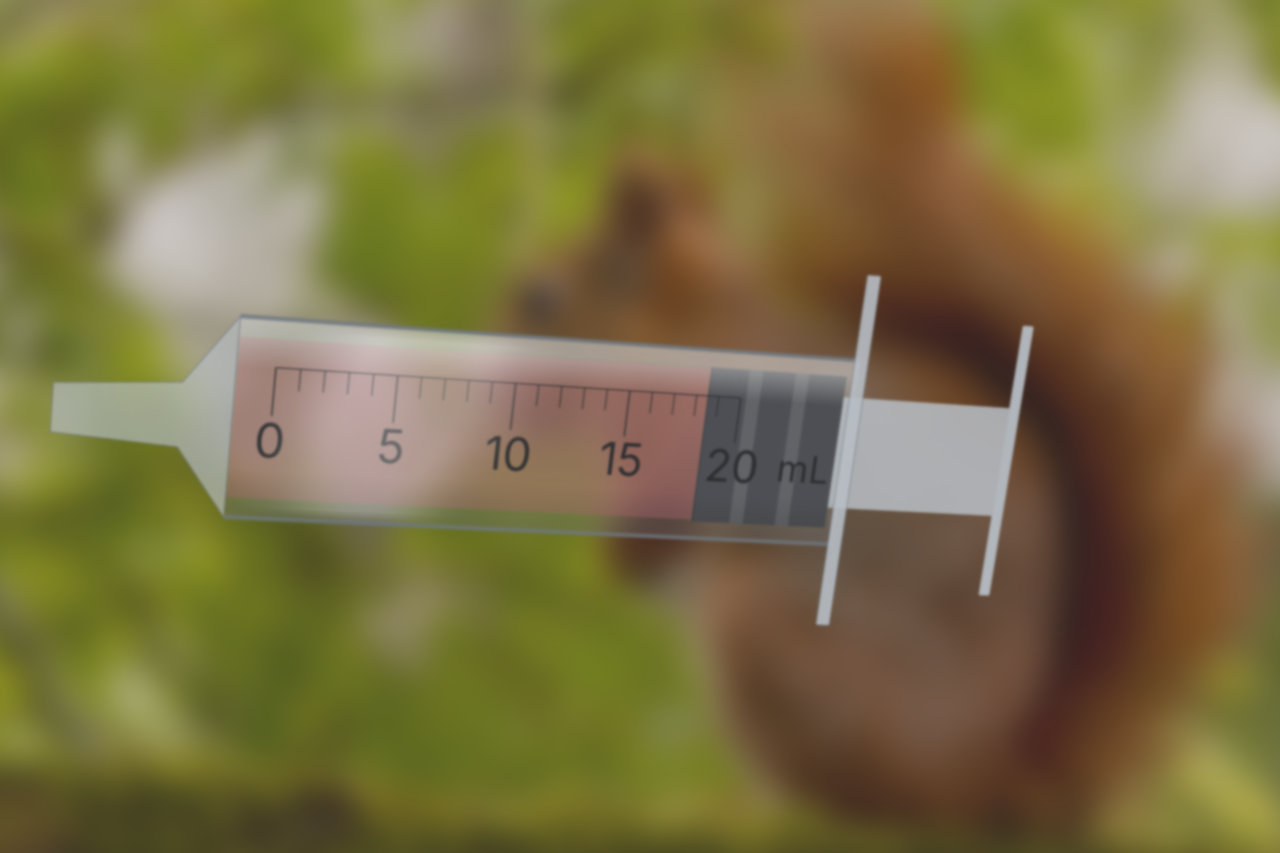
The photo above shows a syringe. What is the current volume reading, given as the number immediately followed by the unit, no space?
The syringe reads 18.5mL
